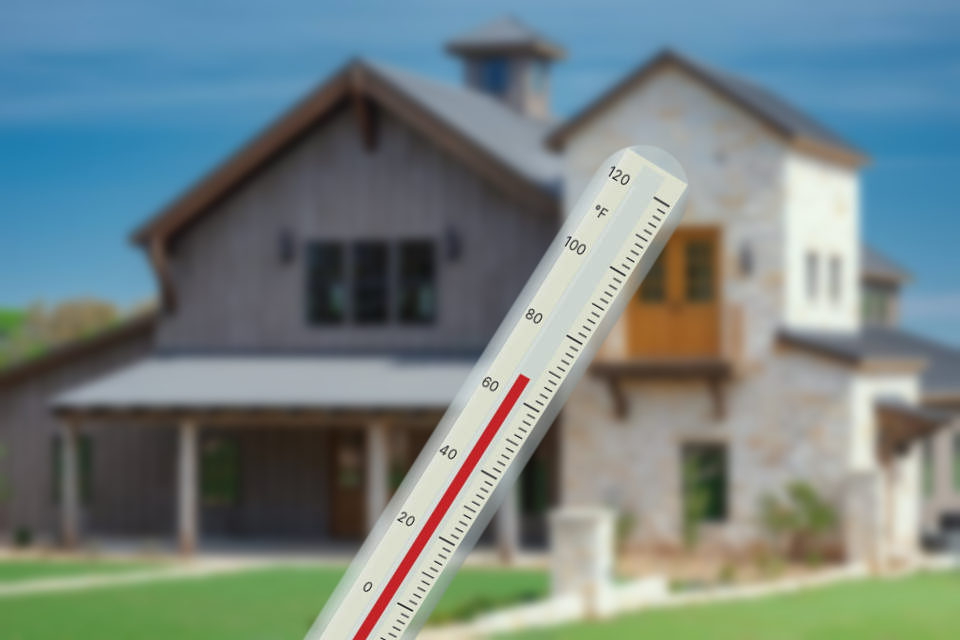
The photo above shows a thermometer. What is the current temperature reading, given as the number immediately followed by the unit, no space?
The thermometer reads 66°F
